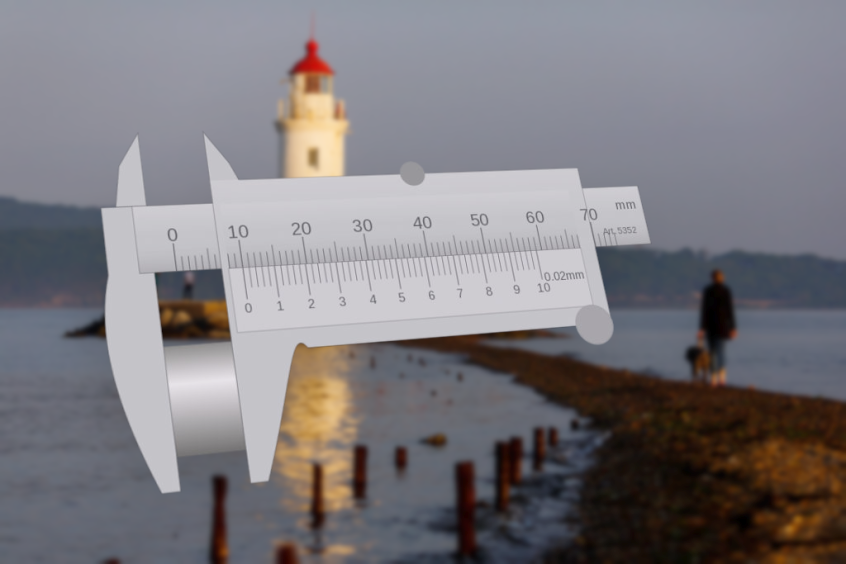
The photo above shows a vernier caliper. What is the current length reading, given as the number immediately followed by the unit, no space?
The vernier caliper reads 10.0mm
